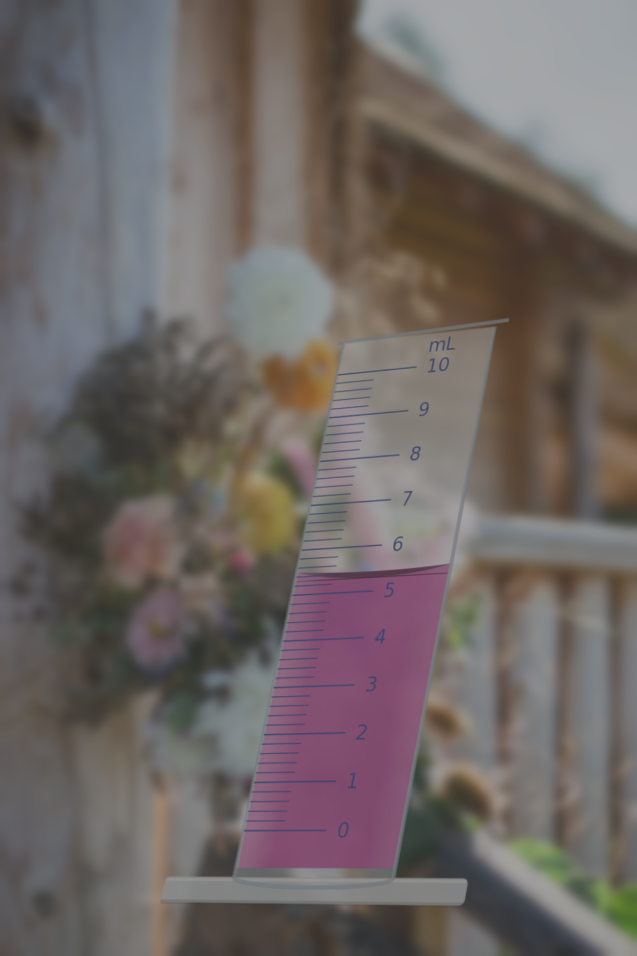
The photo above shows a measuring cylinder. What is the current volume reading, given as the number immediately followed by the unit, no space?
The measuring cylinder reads 5.3mL
